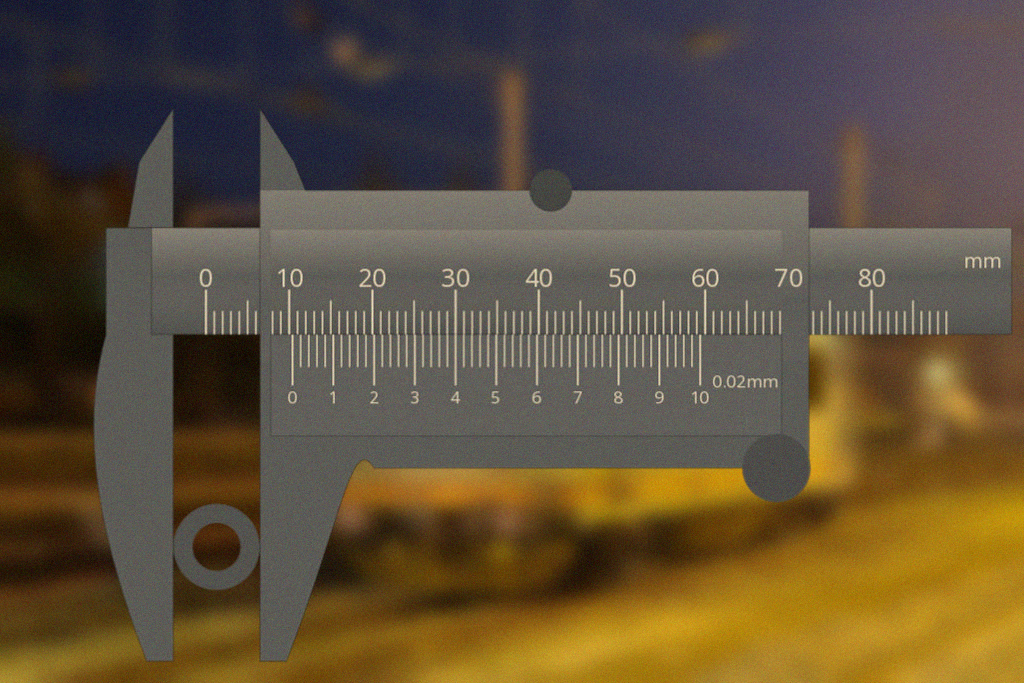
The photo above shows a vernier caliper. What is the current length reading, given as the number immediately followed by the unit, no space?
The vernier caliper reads 10.4mm
